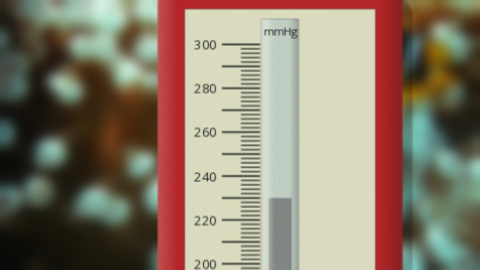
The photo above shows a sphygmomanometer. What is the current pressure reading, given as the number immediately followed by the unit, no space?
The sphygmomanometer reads 230mmHg
